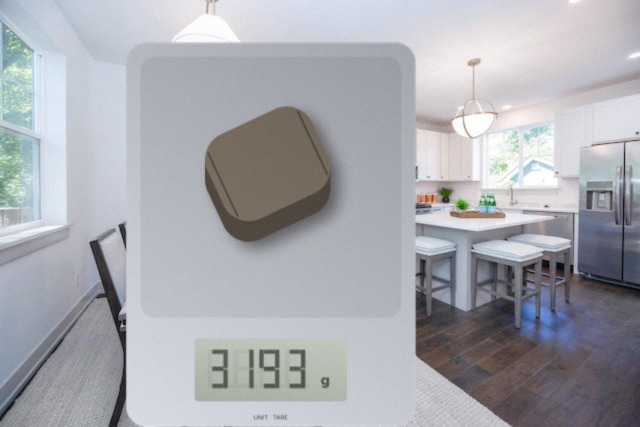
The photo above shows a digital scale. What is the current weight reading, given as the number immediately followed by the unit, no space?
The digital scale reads 3193g
